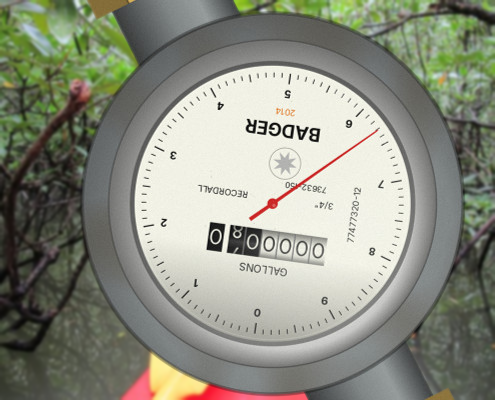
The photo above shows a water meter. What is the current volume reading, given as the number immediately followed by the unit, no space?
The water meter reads 76.3gal
